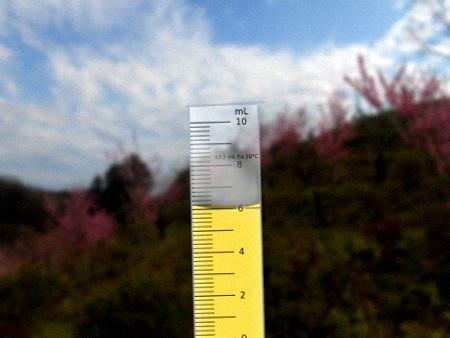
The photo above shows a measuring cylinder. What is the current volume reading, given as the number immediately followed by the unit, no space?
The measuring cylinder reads 6mL
